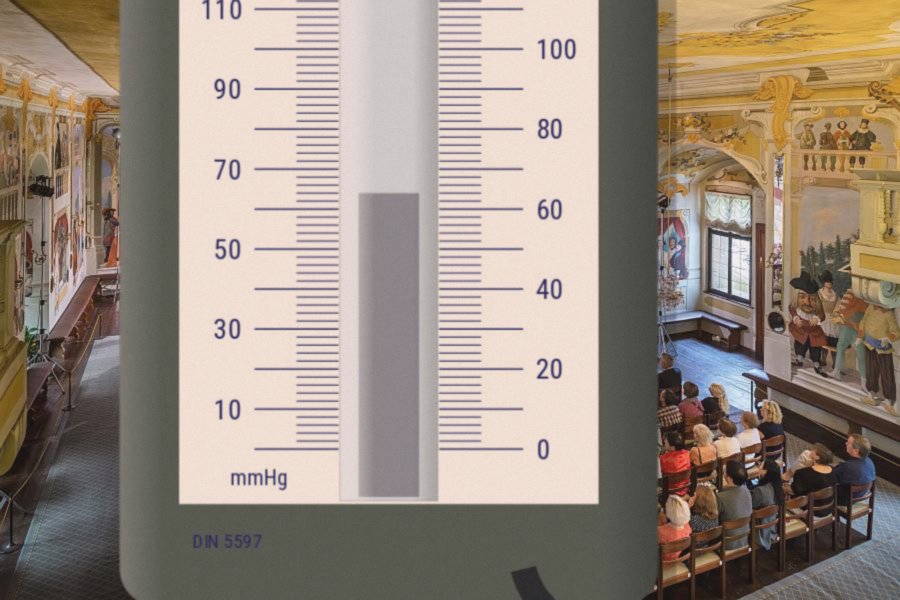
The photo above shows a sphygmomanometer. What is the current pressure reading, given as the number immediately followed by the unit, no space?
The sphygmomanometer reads 64mmHg
